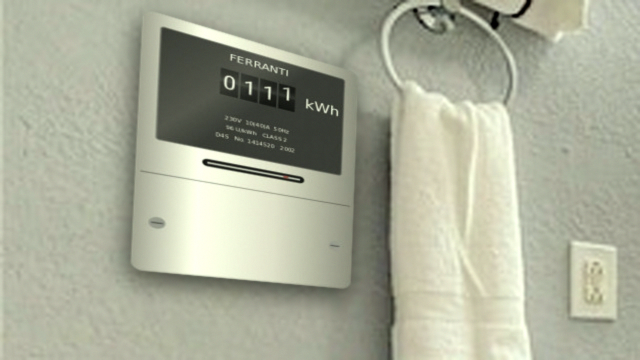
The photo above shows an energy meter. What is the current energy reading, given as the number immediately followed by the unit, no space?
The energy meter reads 111kWh
